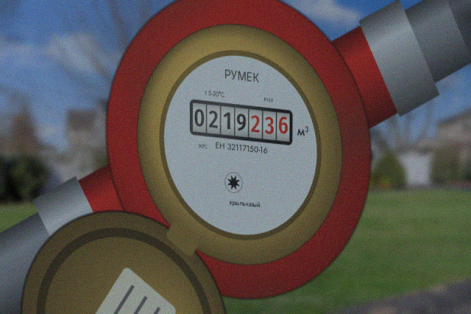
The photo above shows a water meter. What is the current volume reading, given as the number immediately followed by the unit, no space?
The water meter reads 219.236m³
